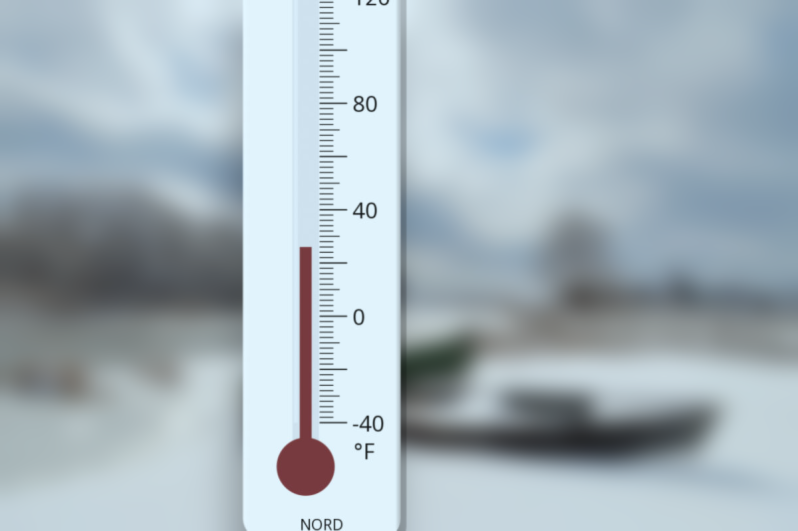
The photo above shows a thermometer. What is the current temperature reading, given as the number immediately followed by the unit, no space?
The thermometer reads 26°F
